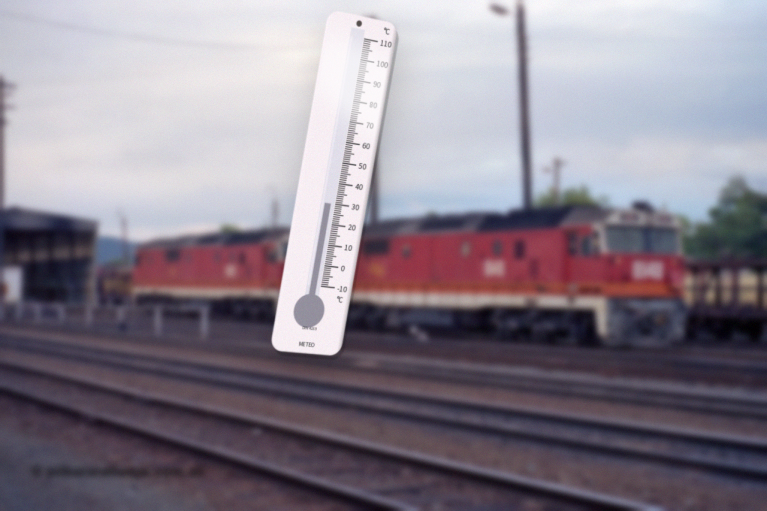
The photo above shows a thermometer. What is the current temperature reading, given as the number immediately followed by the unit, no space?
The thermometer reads 30°C
